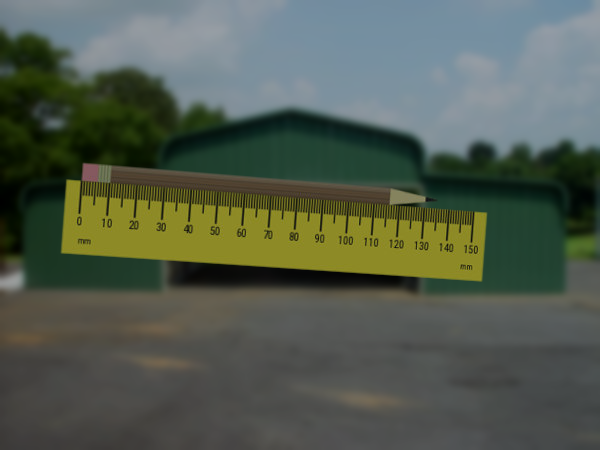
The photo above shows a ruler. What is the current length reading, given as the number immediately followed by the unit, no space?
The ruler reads 135mm
